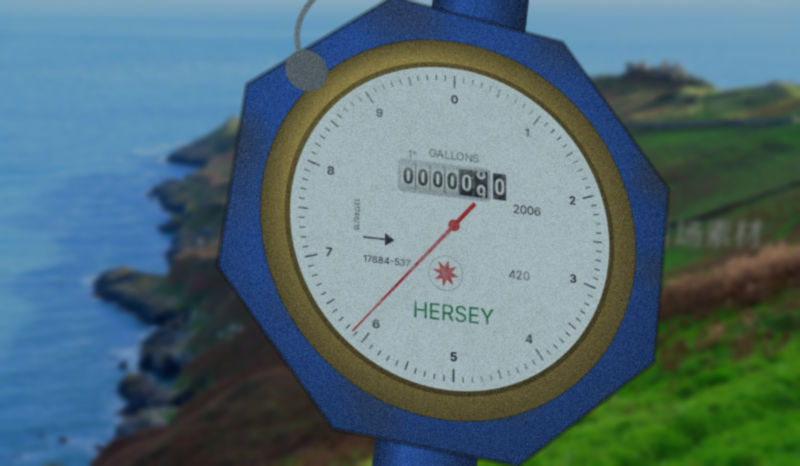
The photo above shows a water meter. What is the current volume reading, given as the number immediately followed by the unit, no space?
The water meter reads 86.1gal
